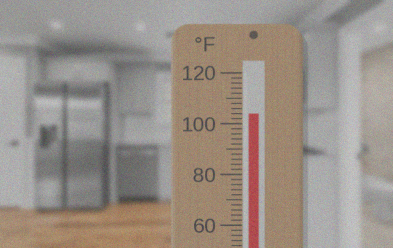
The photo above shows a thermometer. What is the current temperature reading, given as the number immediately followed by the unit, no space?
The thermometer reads 104°F
